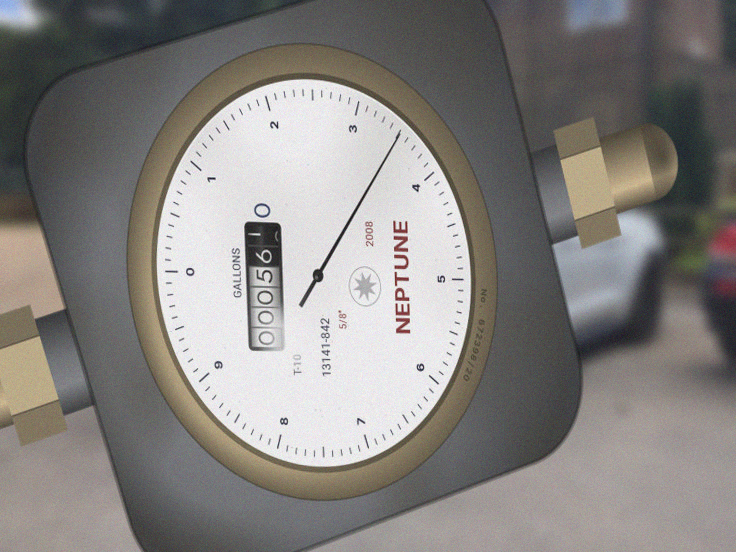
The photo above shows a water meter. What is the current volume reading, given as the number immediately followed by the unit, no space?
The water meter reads 5613.5gal
